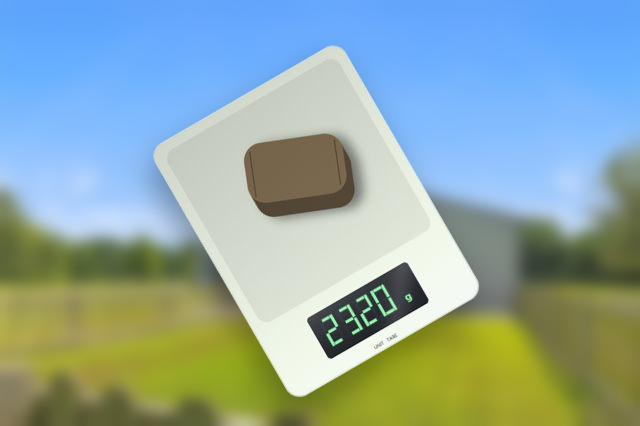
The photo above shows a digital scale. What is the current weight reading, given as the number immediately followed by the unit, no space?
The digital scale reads 2320g
